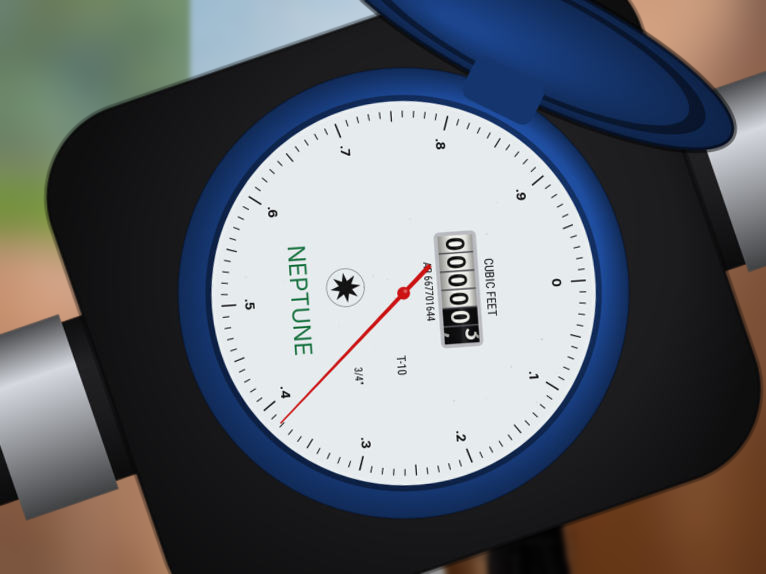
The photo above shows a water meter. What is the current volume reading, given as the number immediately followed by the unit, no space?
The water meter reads 3.38ft³
